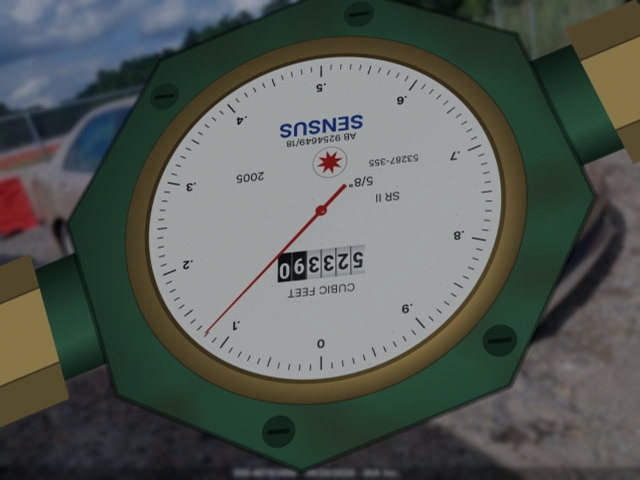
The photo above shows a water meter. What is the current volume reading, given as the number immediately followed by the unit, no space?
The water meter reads 523390.12ft³
